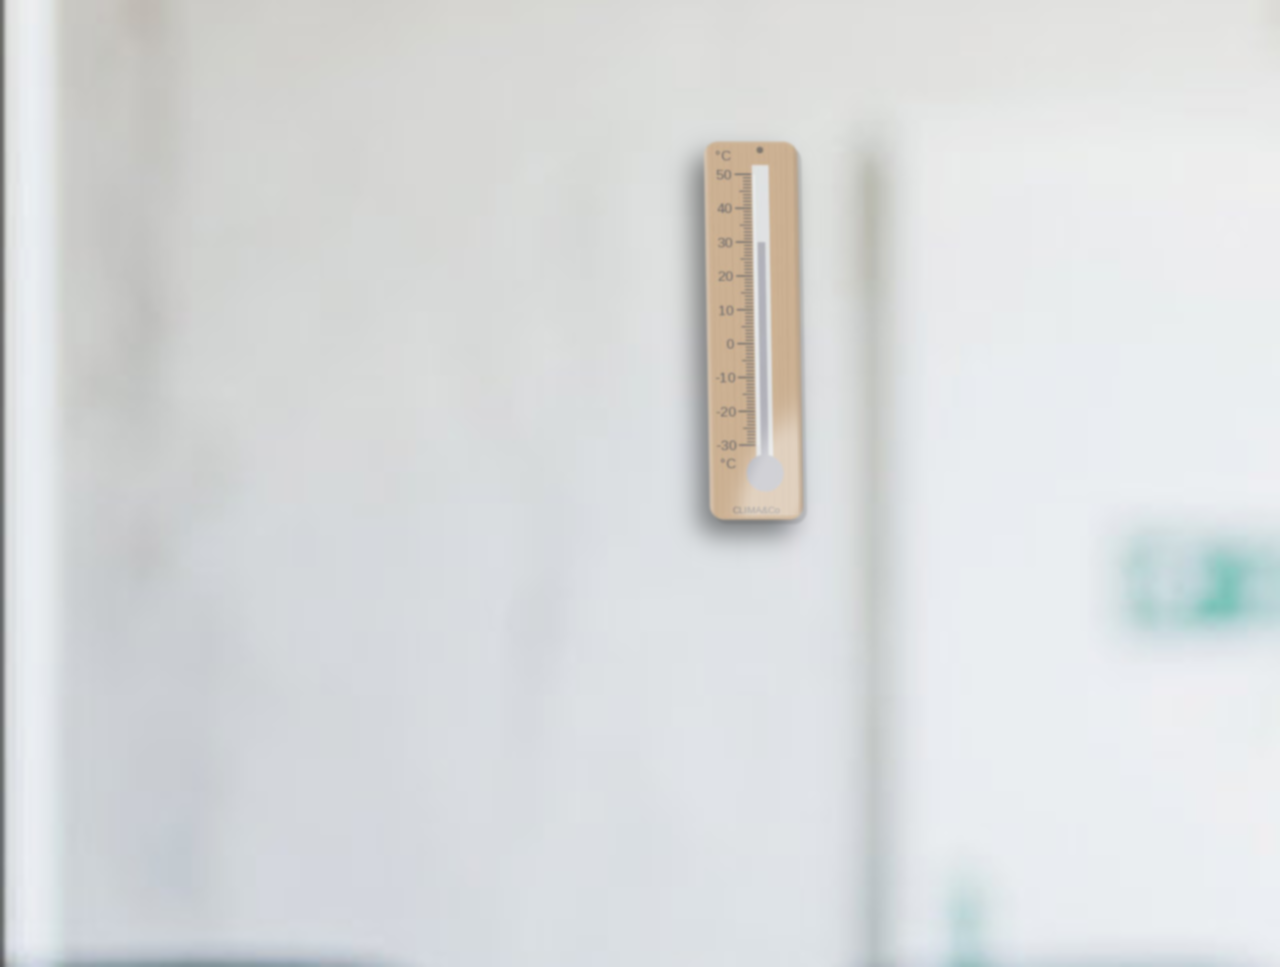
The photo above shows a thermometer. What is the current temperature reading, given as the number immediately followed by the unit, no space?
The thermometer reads 30°C
